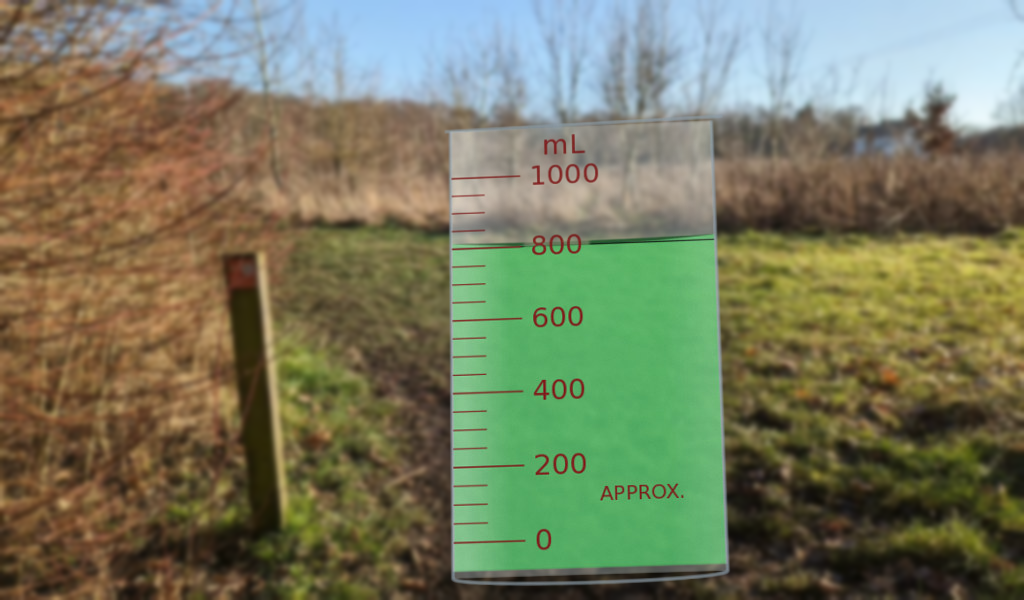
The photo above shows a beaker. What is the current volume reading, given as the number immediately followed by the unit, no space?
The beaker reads 800mL
